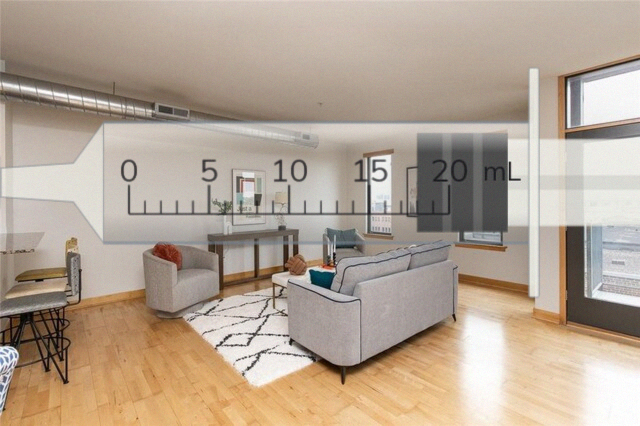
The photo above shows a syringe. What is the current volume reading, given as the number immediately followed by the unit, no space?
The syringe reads 18mL
